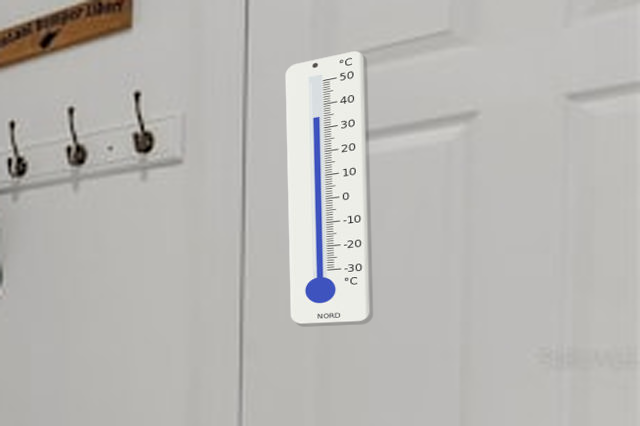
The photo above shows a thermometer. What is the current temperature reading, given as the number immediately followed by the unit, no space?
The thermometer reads 35°C
